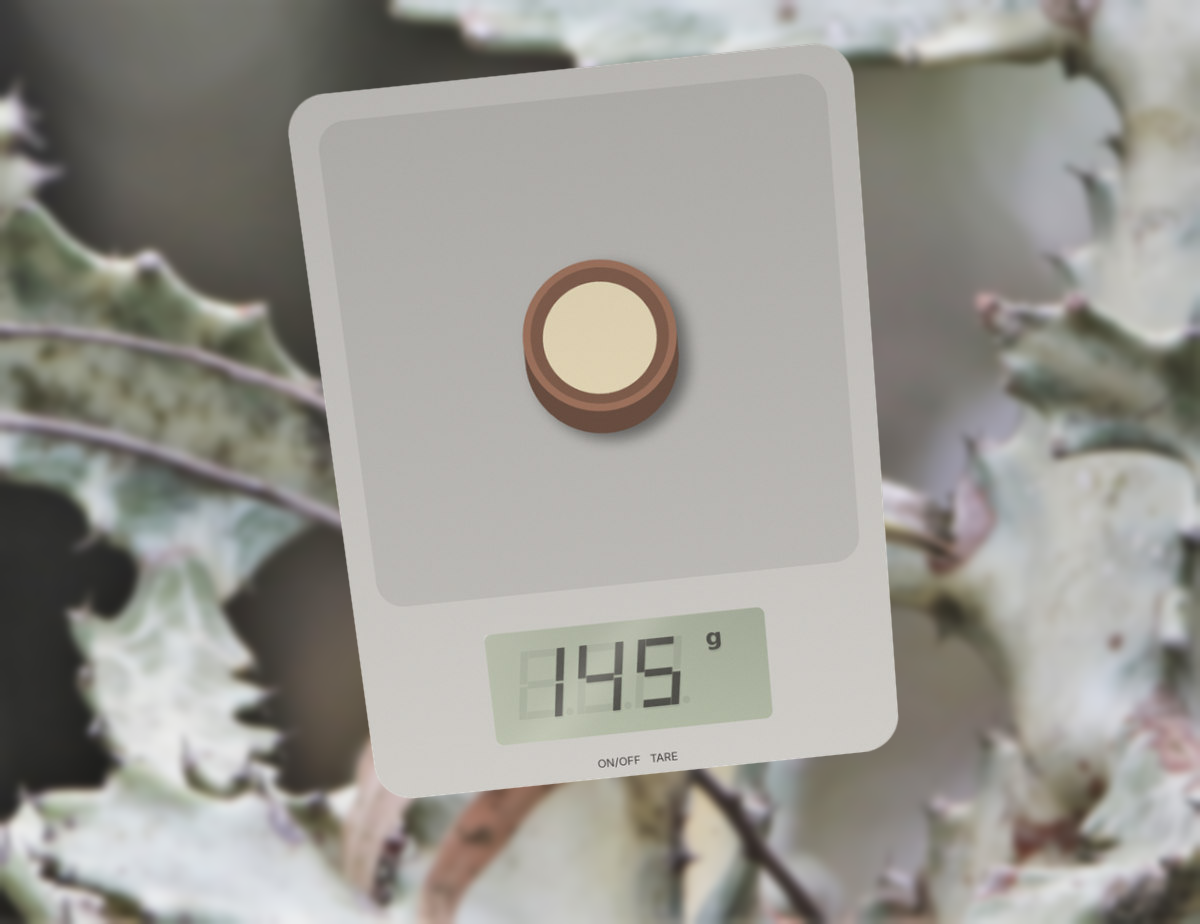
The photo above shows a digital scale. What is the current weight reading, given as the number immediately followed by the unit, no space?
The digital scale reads 145g
